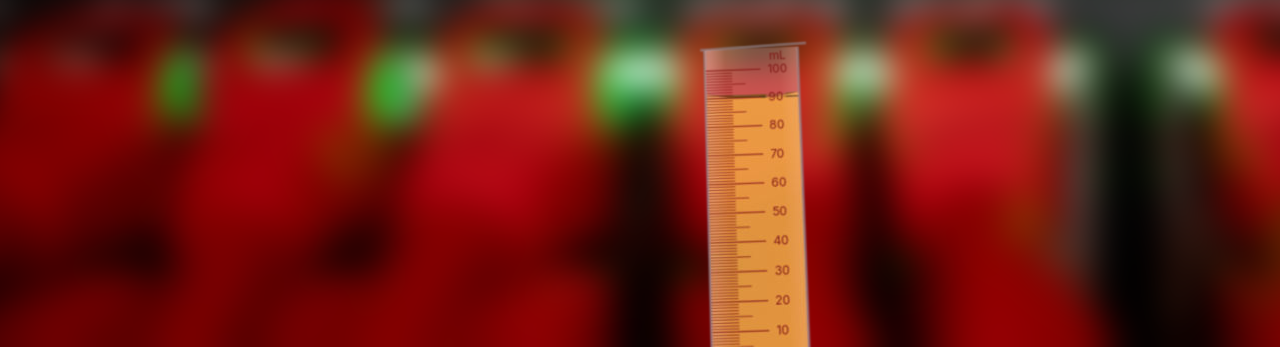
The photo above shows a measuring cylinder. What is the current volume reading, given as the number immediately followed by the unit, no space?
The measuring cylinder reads 90mL
